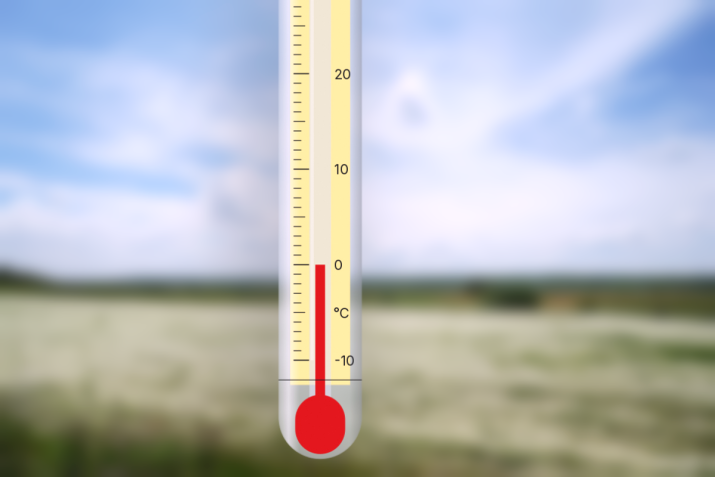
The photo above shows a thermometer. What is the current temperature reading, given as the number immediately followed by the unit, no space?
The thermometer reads 0°C
